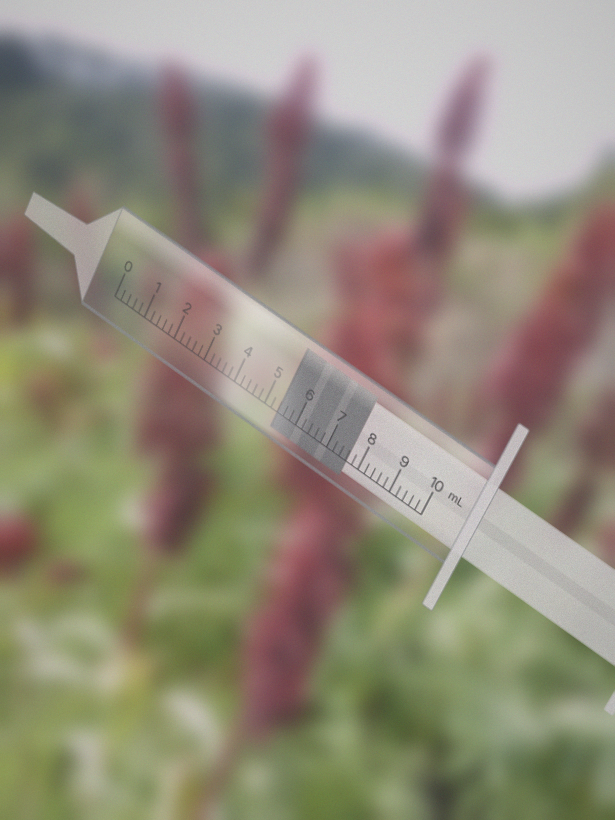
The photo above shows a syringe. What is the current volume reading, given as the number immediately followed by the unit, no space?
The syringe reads 5.4mL
